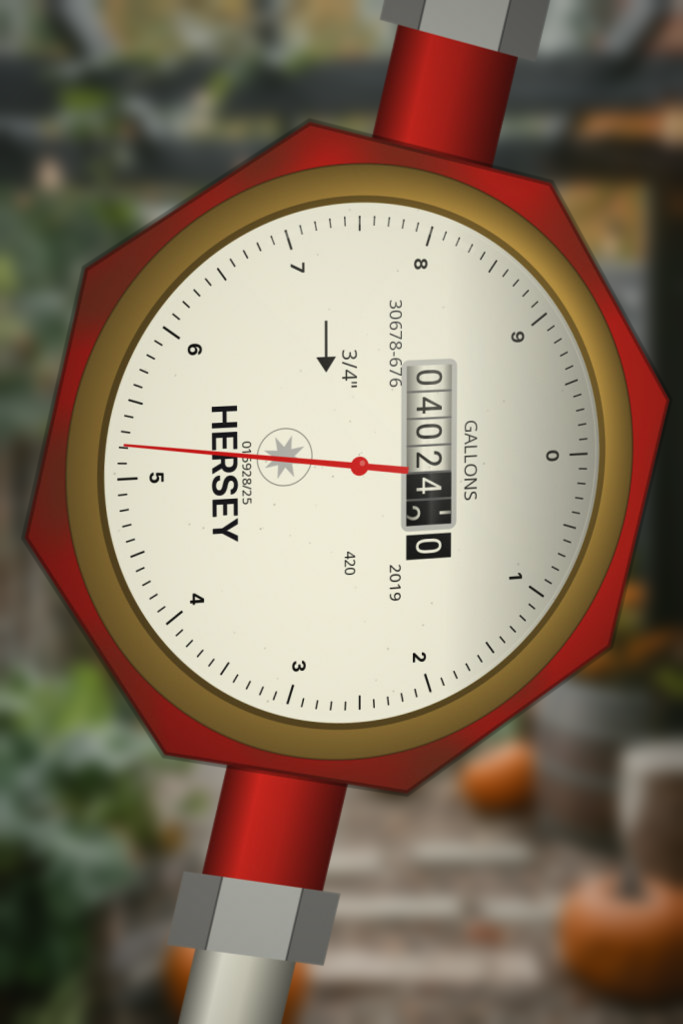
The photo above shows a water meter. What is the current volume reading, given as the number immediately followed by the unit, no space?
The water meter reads 402415.2gal
